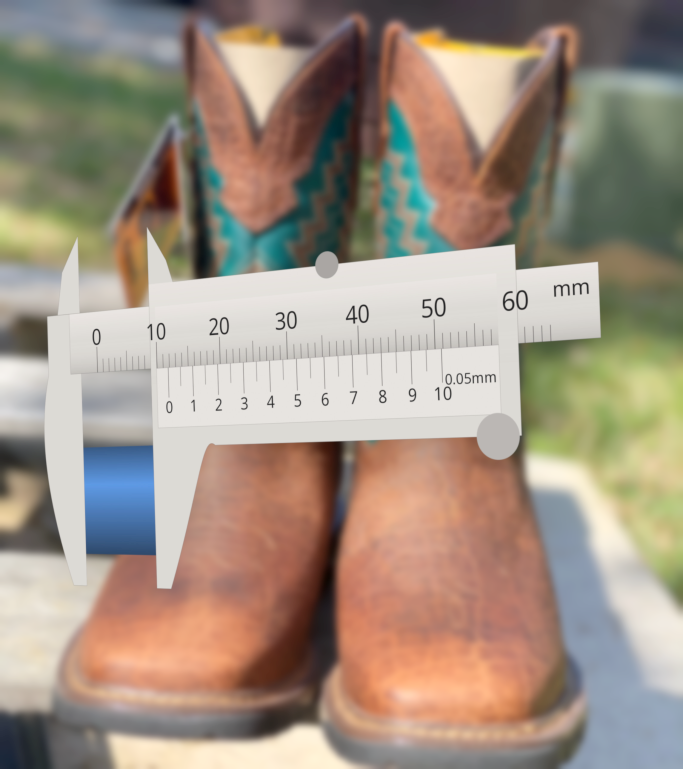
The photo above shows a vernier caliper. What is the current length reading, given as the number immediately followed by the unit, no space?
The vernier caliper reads 11.8mm
